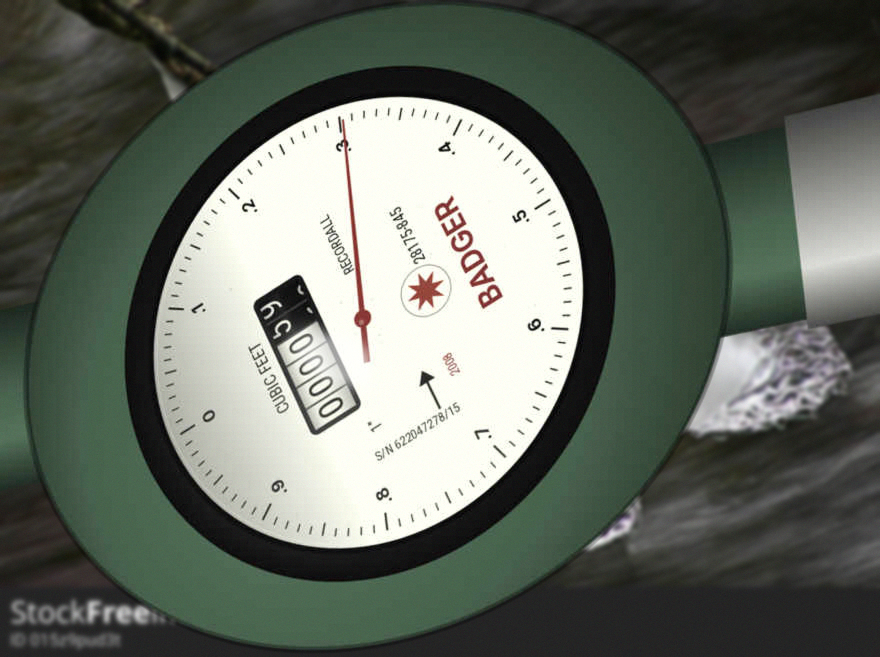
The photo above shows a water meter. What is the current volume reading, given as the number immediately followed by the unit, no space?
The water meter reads 59.30ft³
